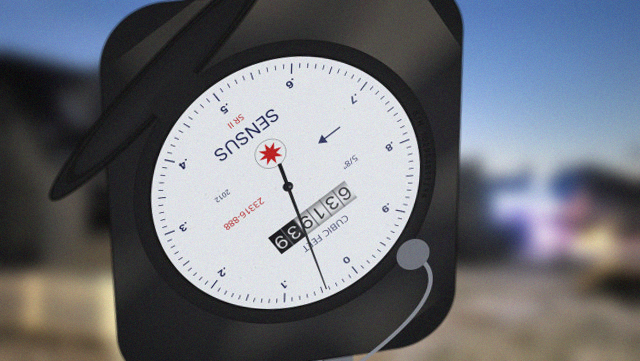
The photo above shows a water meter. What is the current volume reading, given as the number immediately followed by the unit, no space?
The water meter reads 631939.04ft³
